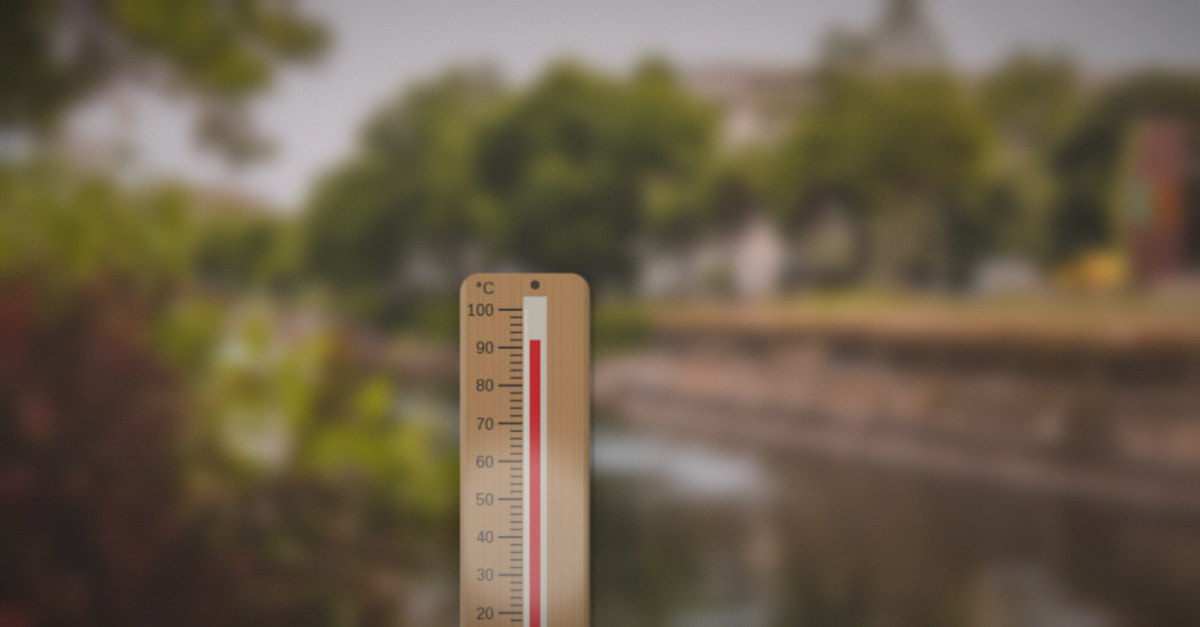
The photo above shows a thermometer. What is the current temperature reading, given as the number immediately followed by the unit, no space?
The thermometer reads 92°C
